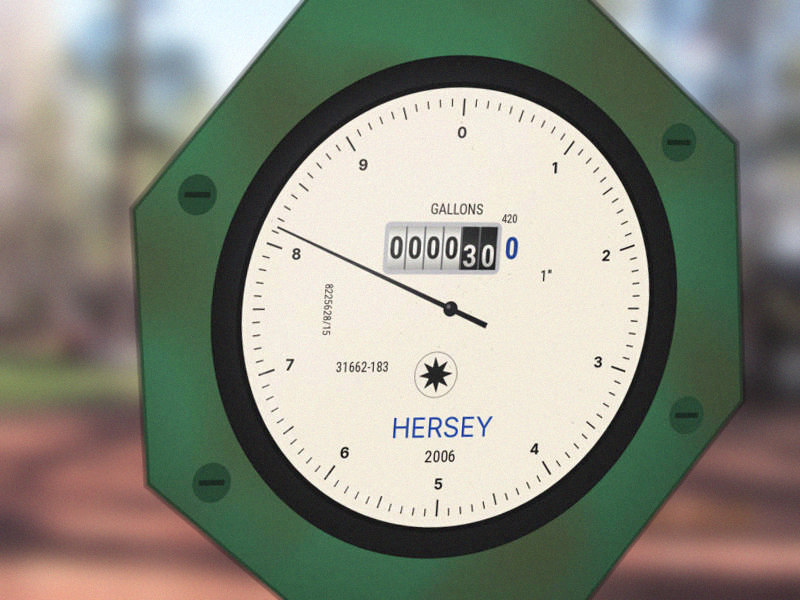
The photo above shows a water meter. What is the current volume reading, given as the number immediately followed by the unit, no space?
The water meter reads 298.1gal
